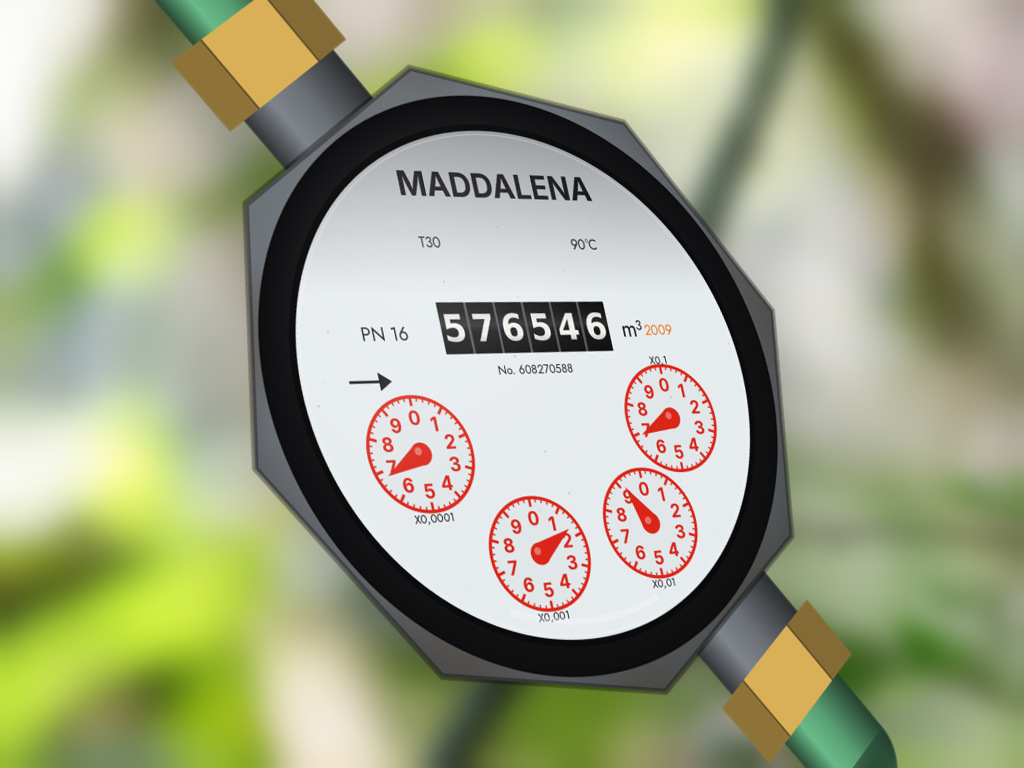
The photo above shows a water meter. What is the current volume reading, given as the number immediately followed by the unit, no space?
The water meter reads 576546.6916m³
